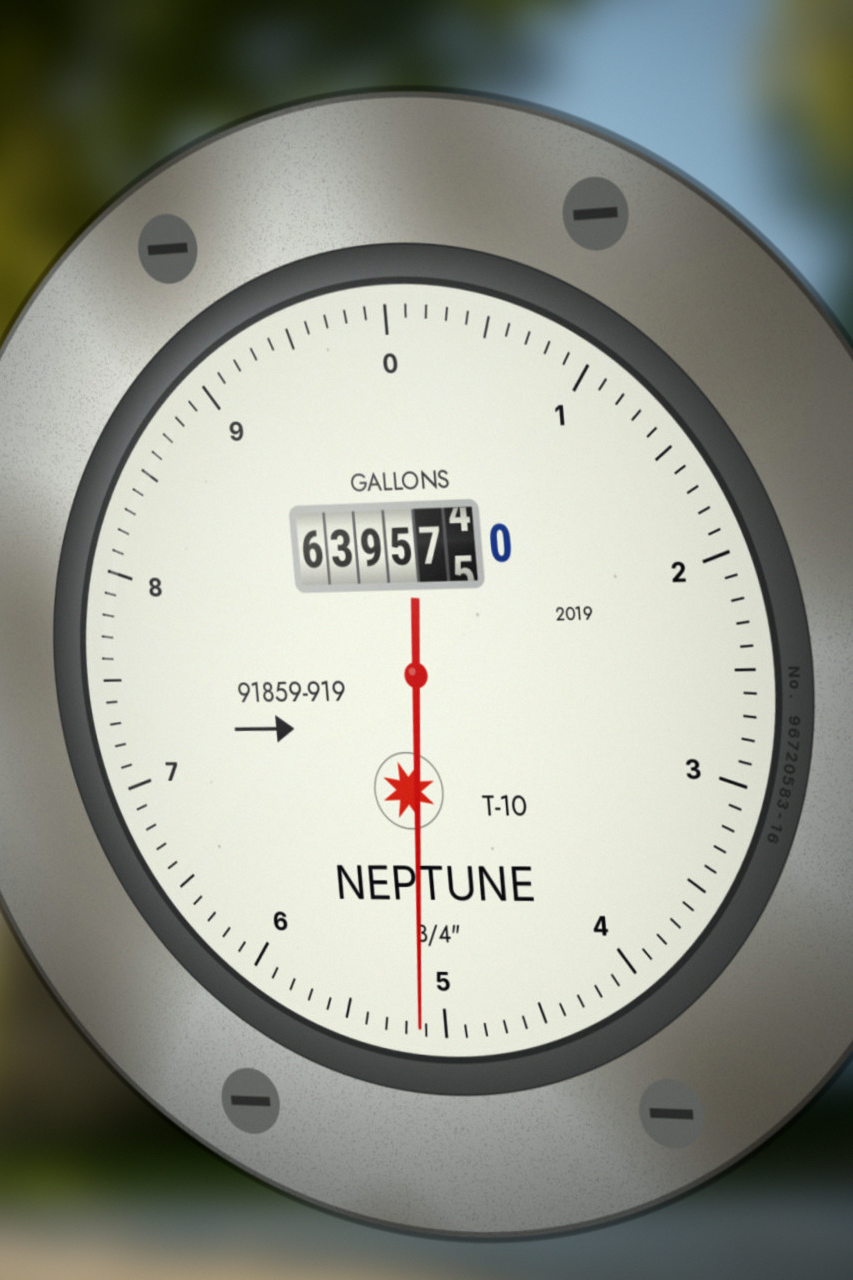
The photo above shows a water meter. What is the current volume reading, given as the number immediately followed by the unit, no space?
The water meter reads 6395745.1gal
